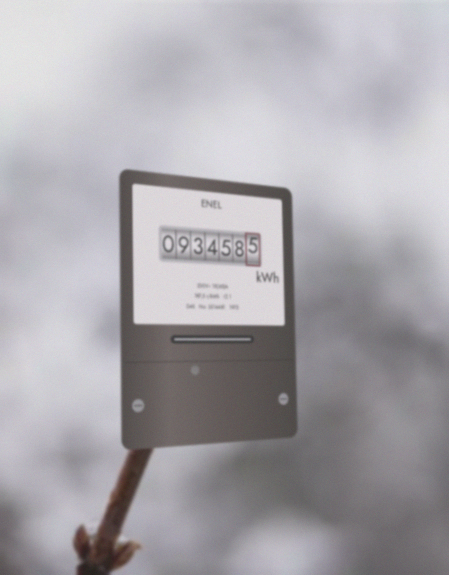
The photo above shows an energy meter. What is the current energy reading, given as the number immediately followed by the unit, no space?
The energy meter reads 93458.5kWh
